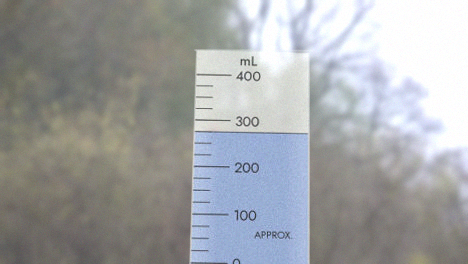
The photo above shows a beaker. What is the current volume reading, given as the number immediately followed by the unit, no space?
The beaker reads 275mL
